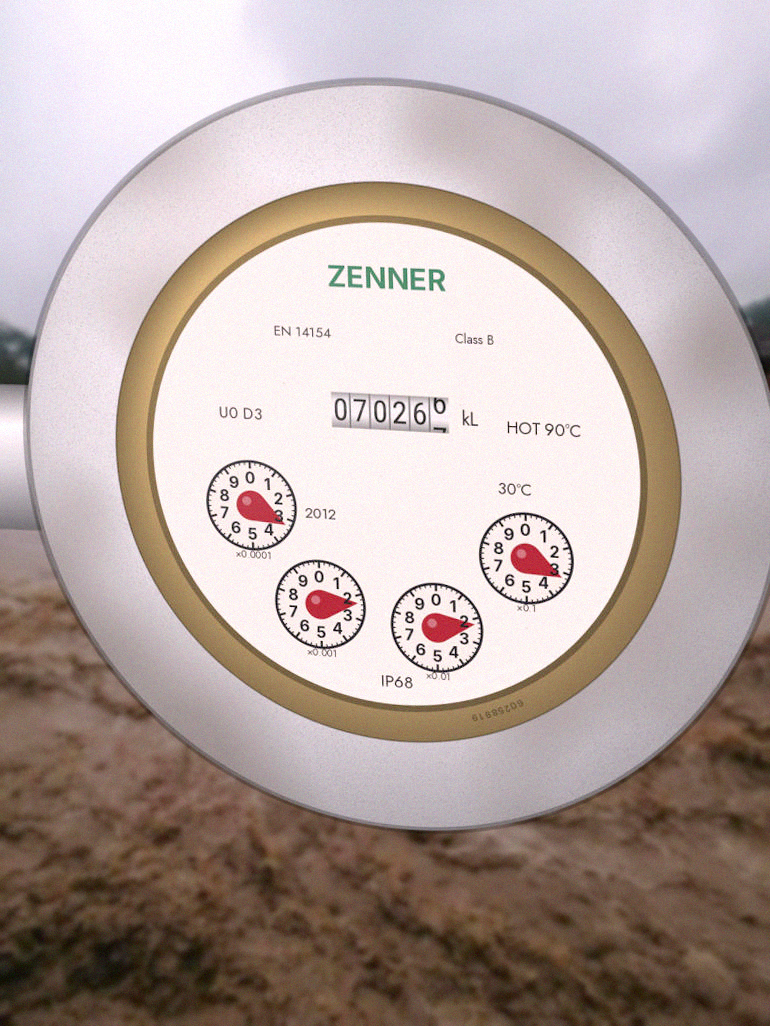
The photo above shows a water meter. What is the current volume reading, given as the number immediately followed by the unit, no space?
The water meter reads 70266.3223kL
